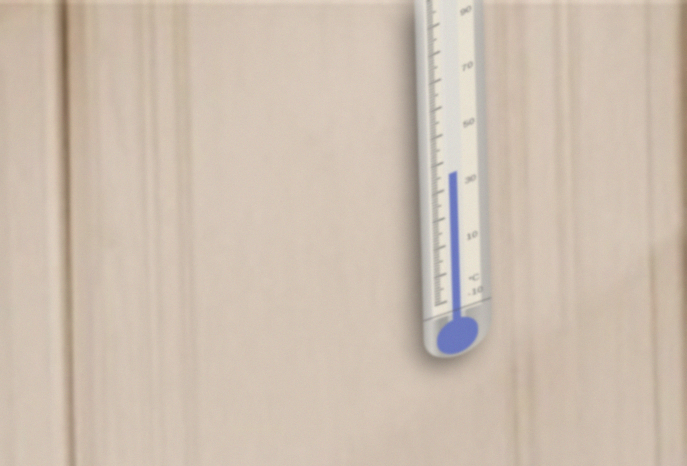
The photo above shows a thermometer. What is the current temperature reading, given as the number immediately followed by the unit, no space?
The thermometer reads 35°C
